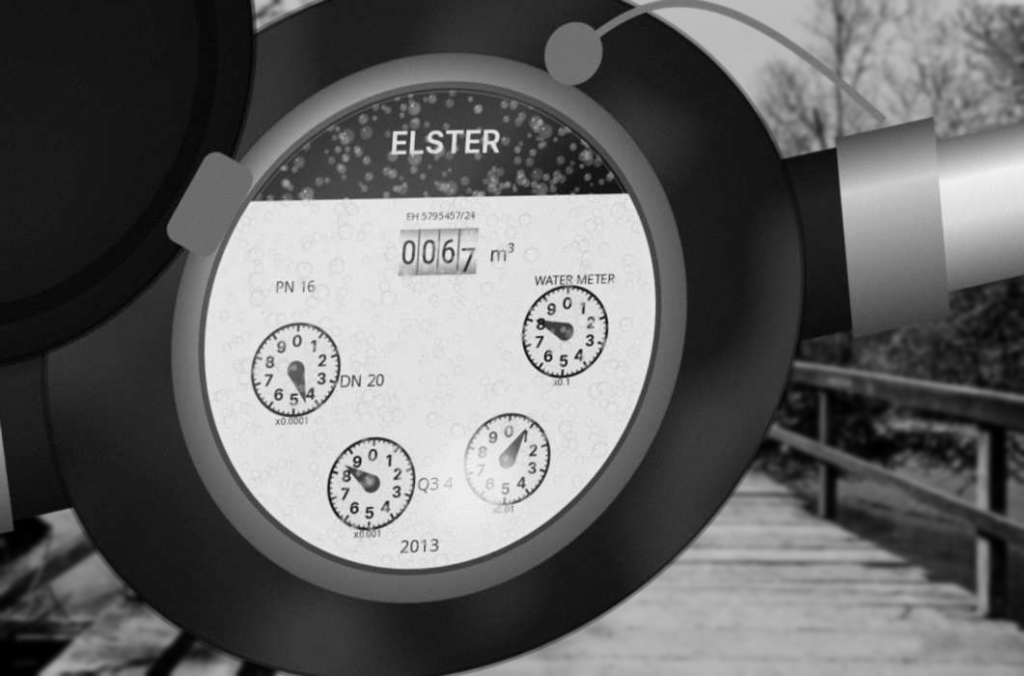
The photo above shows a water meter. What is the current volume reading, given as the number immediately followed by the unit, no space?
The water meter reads 66.8084m³
